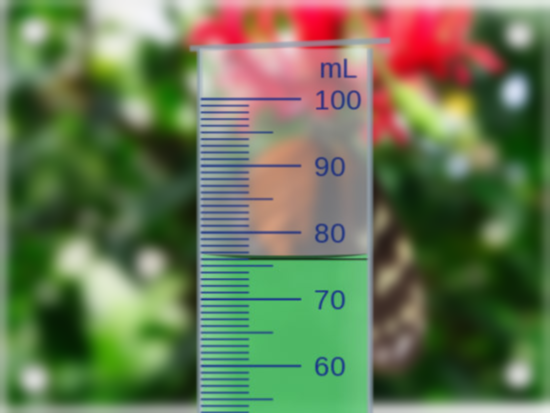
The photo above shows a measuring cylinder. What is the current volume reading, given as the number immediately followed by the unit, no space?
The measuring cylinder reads 76mL
